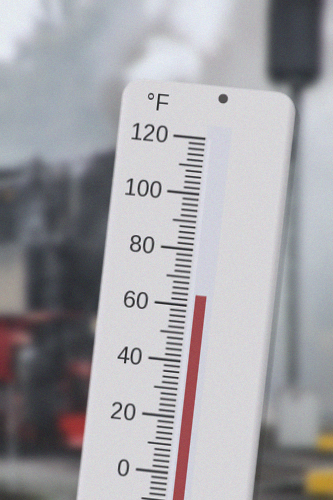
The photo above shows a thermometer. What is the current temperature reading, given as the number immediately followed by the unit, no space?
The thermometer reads 64°F
